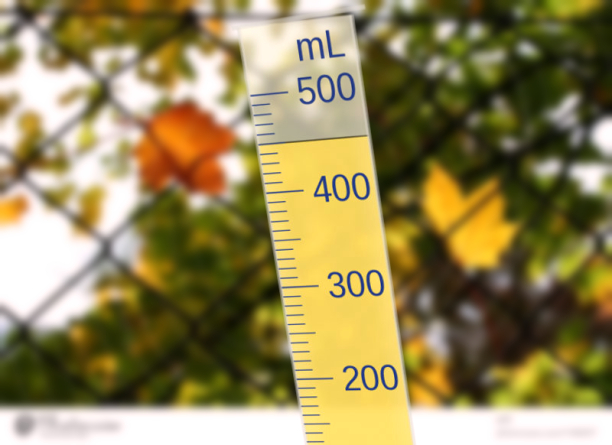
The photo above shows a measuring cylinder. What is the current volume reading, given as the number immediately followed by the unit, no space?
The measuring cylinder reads 450mL
